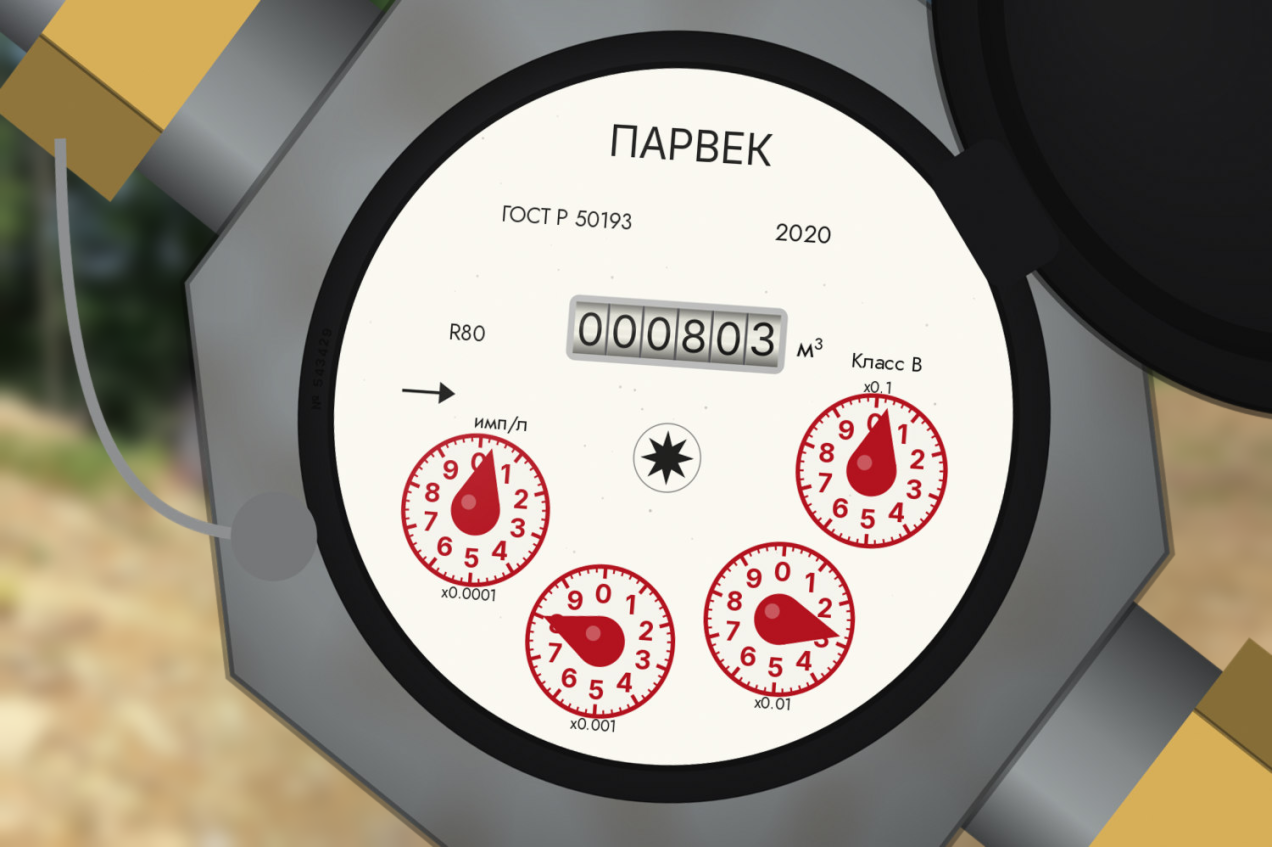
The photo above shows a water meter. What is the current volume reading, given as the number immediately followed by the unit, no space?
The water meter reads 803.0280m³
